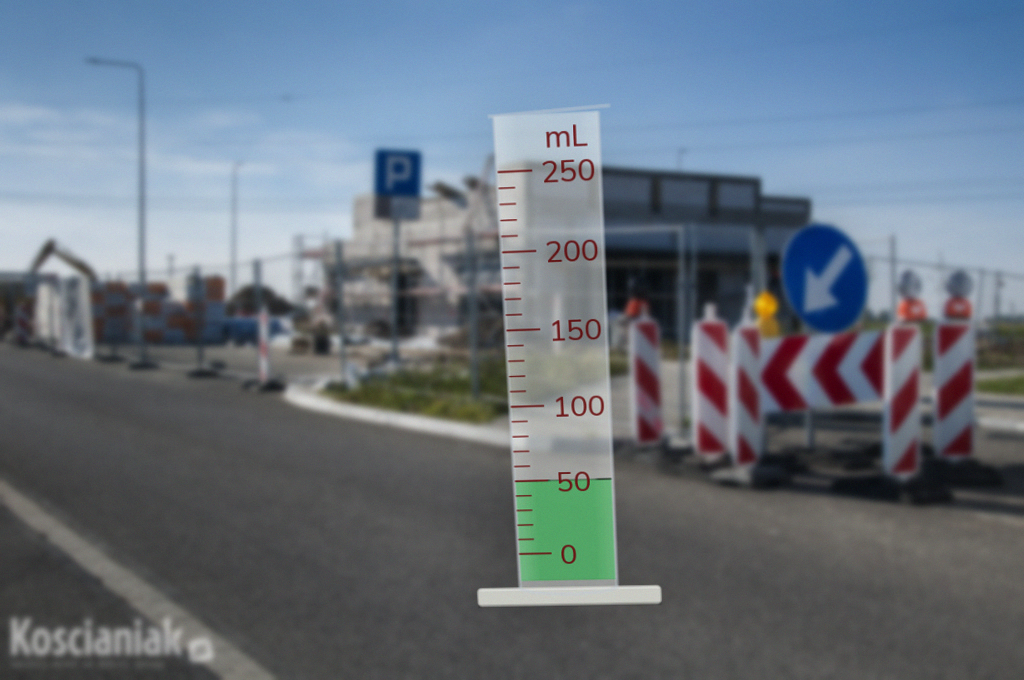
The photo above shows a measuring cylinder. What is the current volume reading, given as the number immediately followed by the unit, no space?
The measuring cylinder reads 50mL
